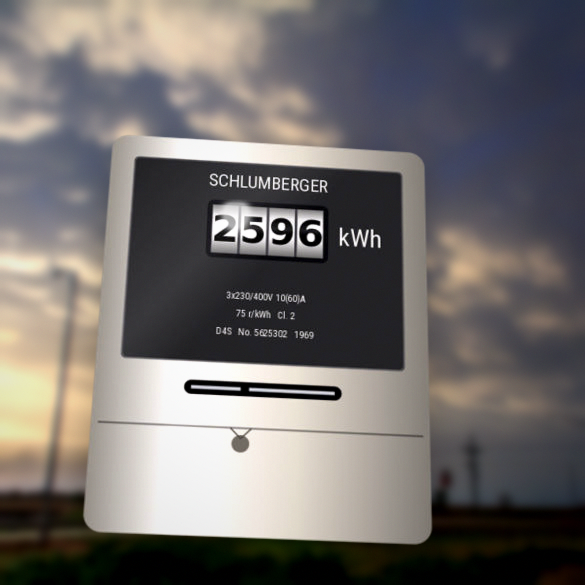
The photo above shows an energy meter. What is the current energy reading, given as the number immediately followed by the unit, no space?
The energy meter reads 2596kWh
